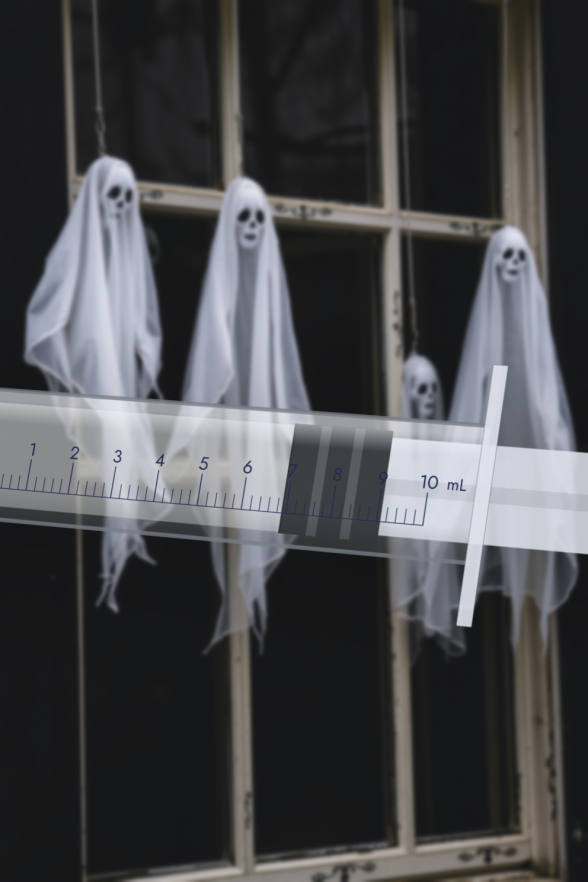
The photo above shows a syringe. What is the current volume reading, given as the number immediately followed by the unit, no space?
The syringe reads 6.9mL
